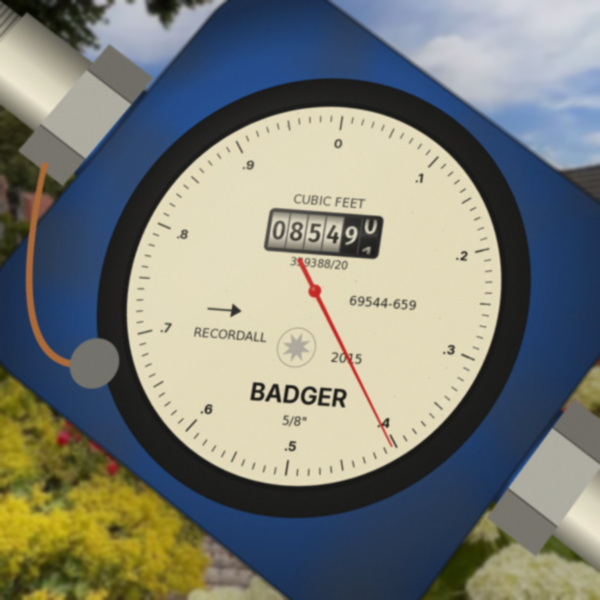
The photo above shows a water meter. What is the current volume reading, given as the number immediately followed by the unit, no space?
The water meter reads 85490.40ft³
